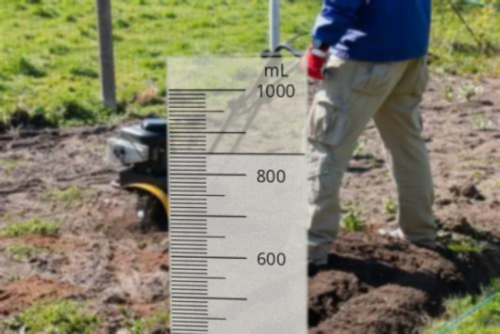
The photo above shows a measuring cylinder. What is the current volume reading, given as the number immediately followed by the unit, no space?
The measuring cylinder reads 850mL
